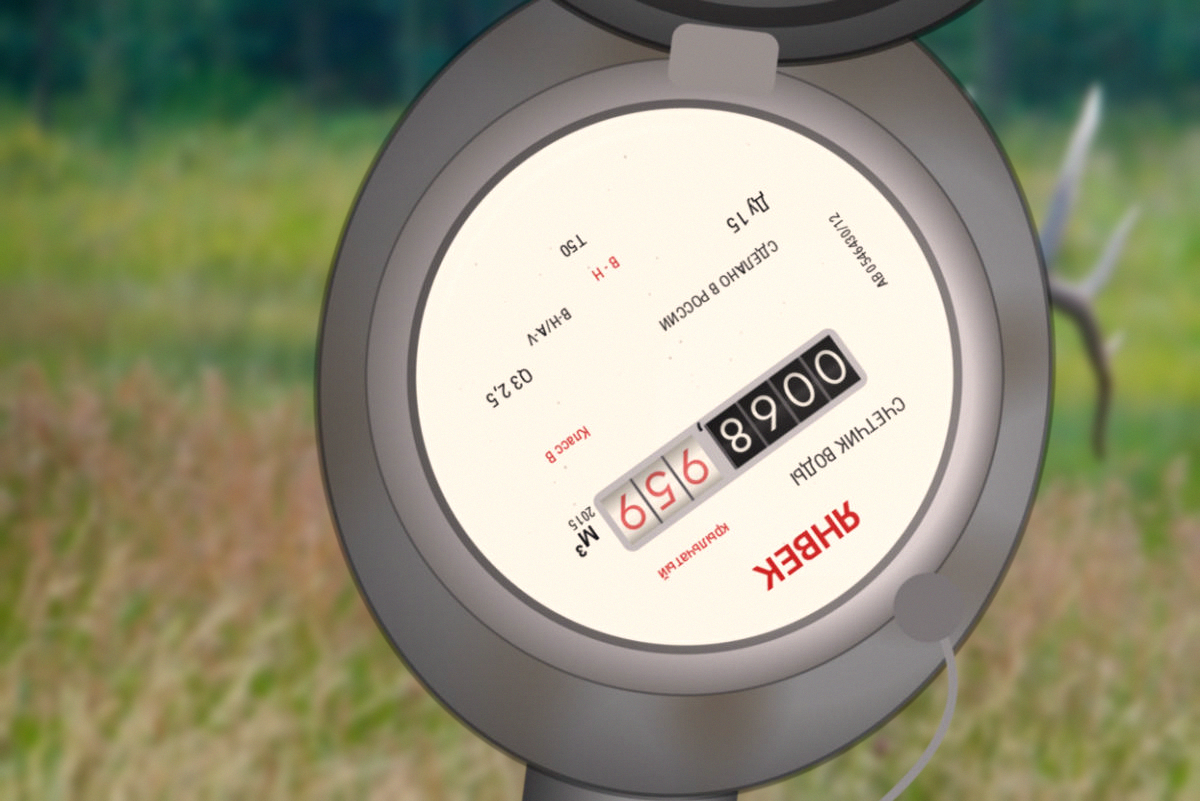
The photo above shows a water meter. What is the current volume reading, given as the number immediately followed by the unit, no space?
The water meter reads 68.959m³
